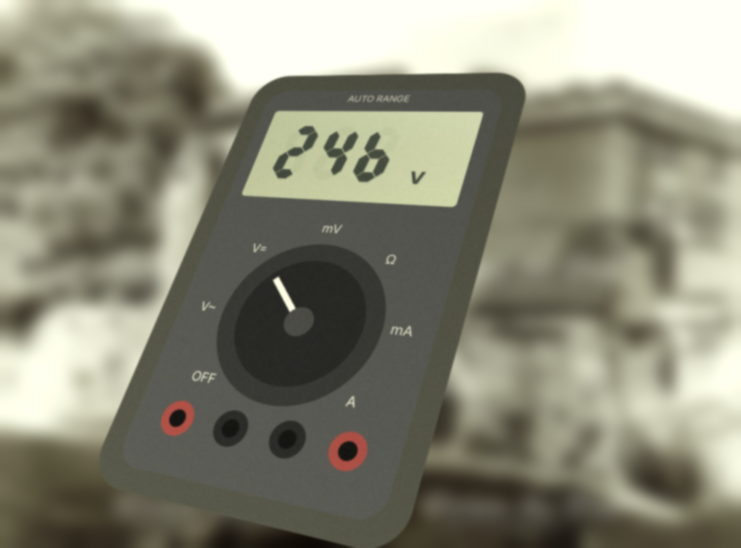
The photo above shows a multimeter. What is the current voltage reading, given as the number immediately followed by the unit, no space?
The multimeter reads 246V
